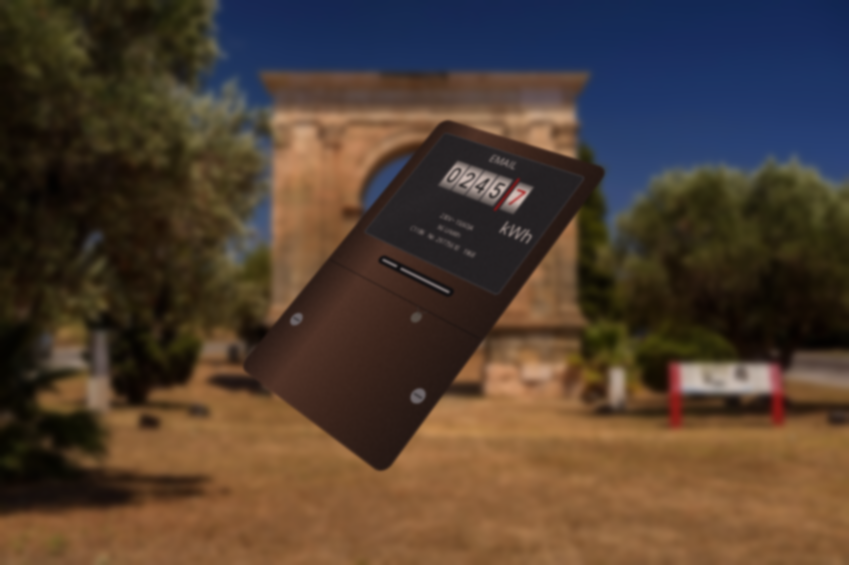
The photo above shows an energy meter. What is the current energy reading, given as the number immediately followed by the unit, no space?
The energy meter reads 245.7kWh
